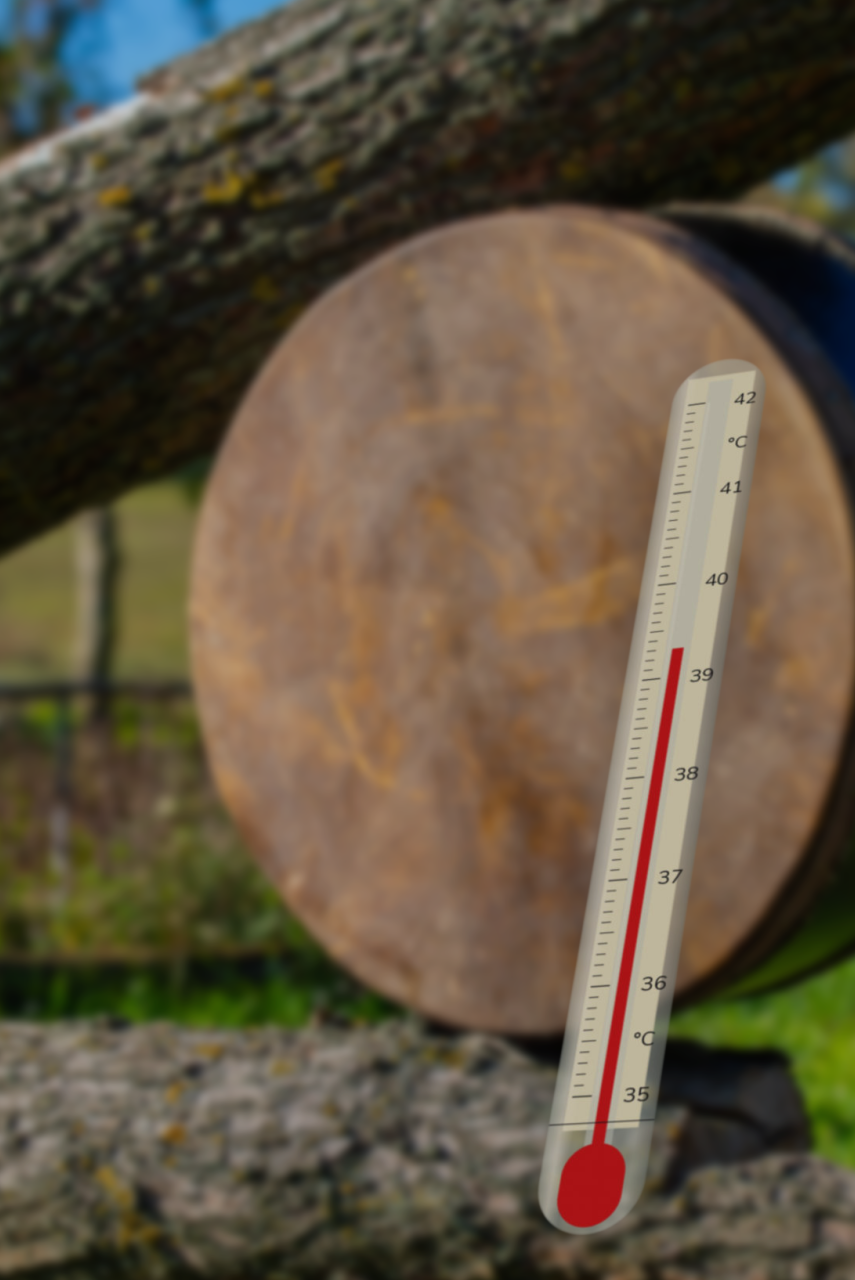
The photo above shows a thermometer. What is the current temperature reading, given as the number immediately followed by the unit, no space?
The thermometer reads 39.3°C
